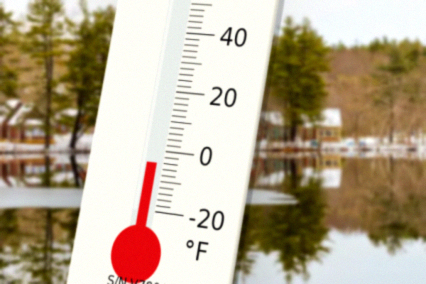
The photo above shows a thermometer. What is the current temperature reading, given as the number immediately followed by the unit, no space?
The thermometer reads -4°F
